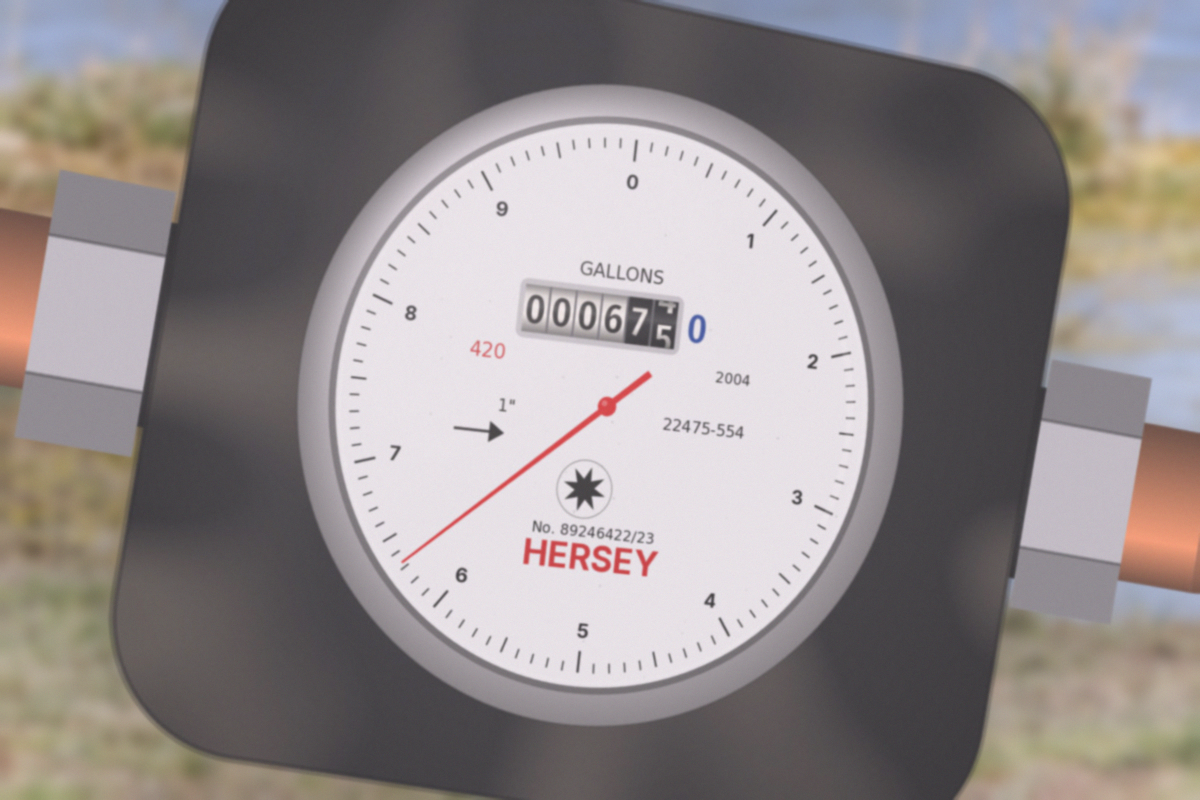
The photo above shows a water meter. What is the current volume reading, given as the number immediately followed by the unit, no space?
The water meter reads 6746.3gal
